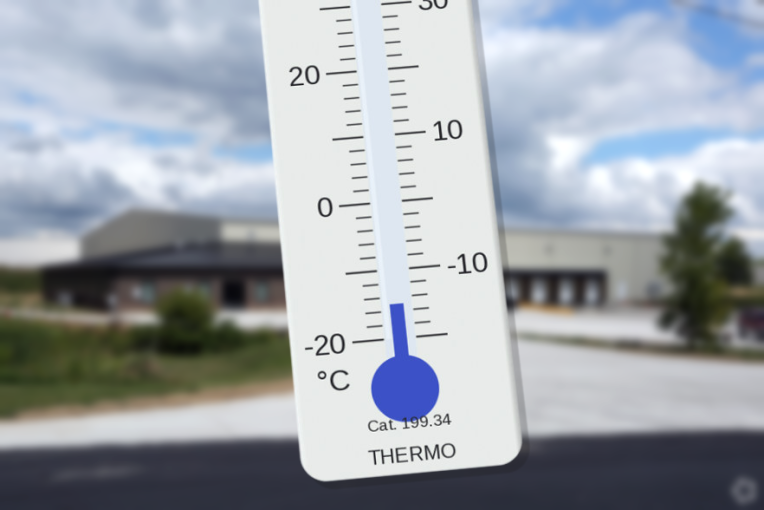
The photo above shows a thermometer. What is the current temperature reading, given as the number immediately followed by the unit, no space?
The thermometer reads -15°C
